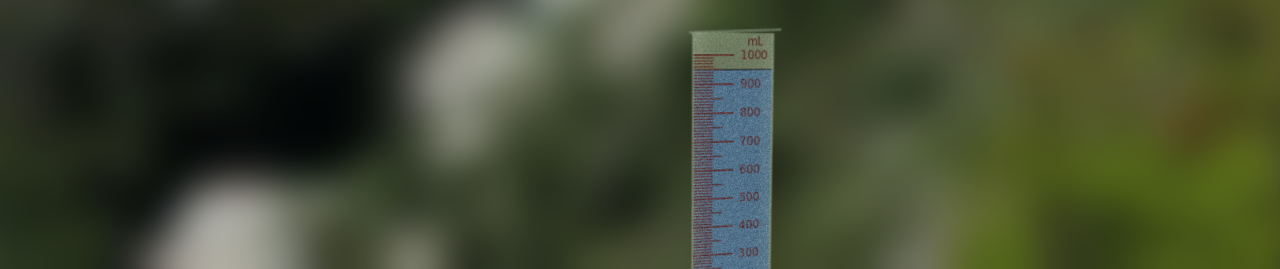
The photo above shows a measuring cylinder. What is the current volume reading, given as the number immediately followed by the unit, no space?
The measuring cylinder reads 950mL
